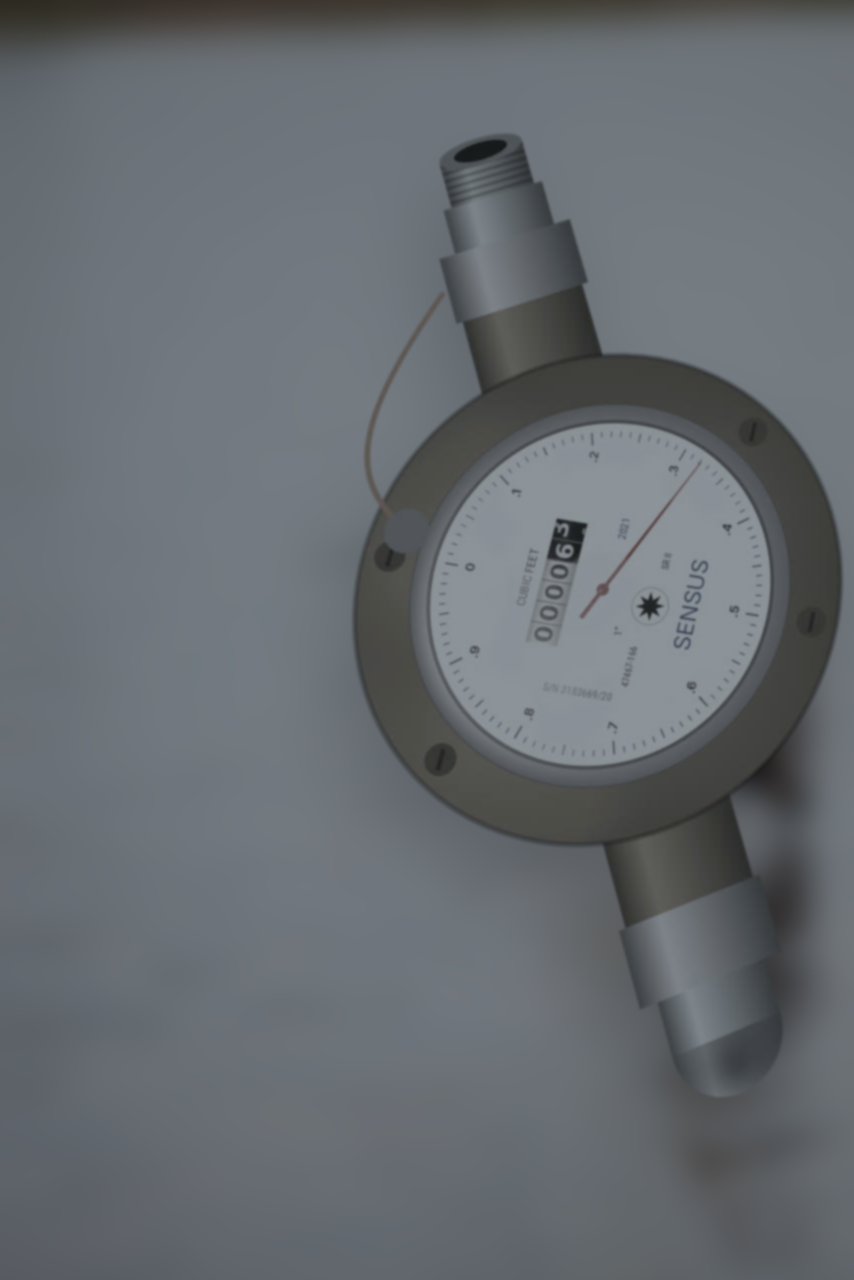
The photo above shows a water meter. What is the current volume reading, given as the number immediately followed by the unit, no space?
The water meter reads 63.32ft³
